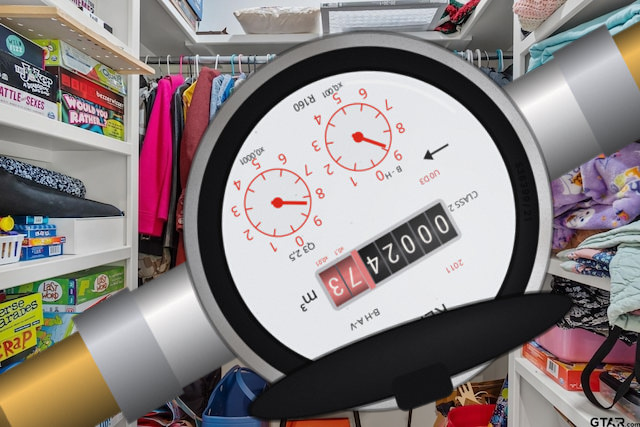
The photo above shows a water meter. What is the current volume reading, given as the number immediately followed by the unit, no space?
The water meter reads 24.7388m³
